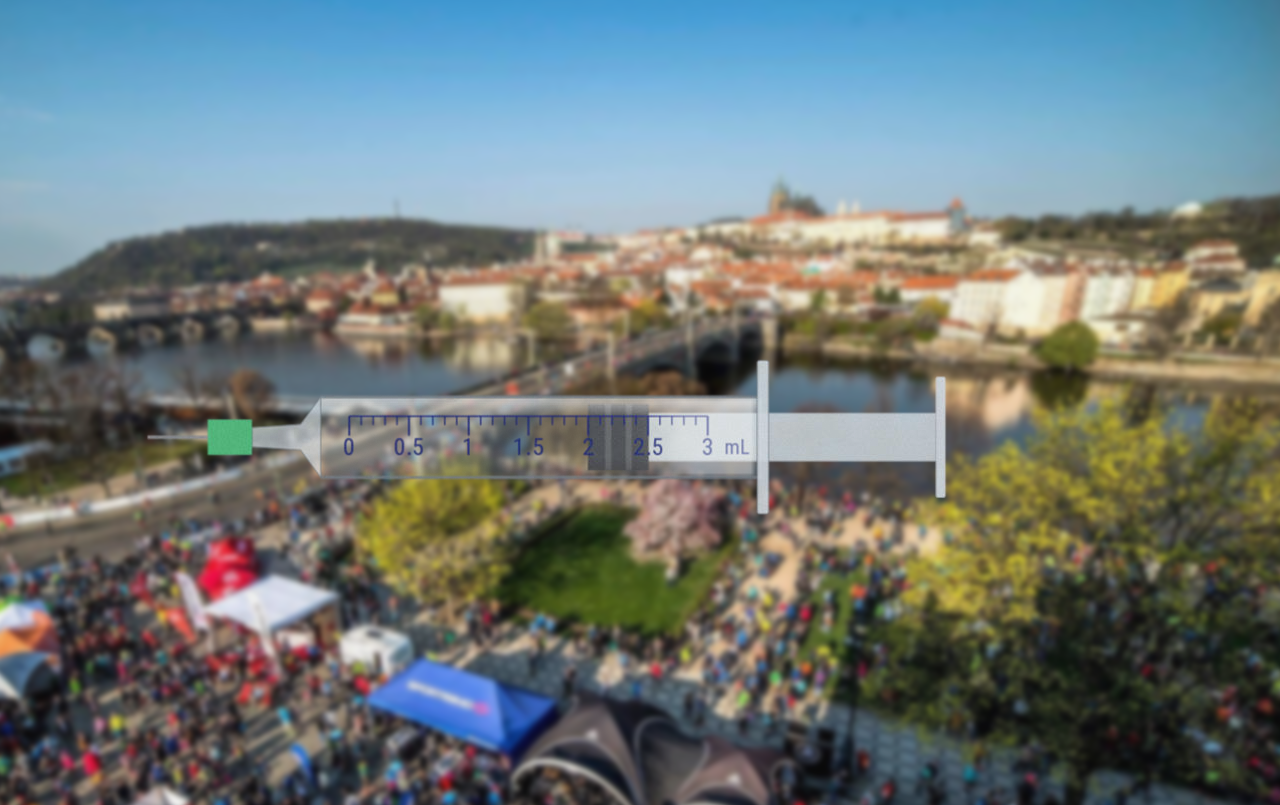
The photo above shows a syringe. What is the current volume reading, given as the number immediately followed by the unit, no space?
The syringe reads 2mL
